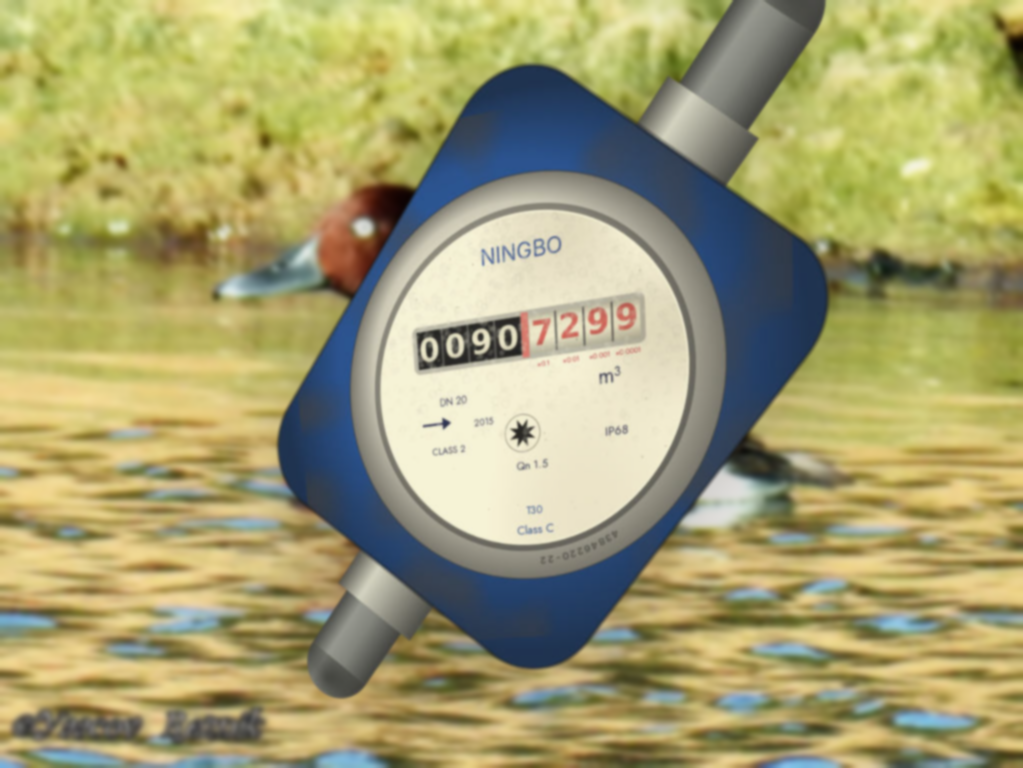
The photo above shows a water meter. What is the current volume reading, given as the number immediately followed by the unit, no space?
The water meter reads 90.7299m³
